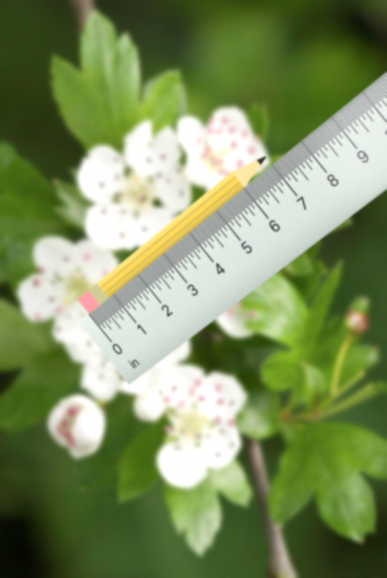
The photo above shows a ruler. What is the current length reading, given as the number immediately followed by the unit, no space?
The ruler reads 7in
